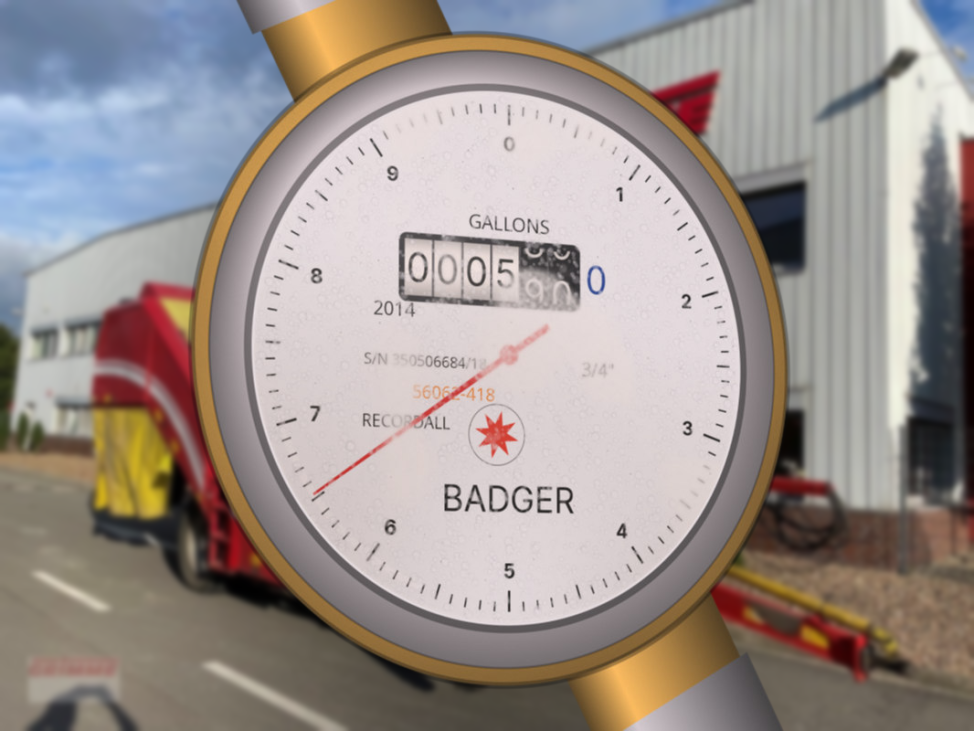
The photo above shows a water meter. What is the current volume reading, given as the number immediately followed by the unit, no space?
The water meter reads 5896.5gal
